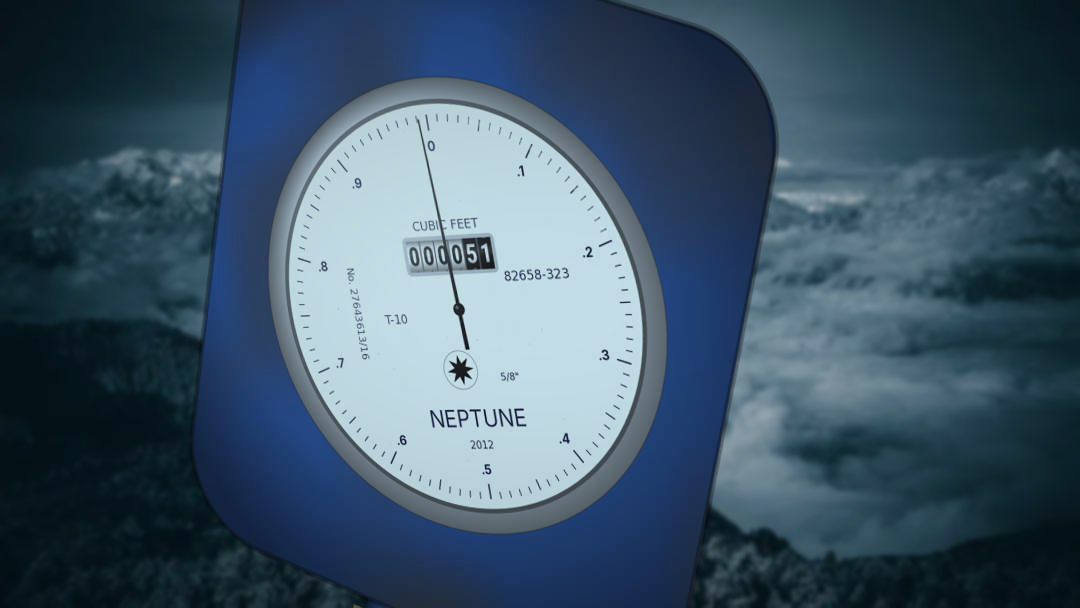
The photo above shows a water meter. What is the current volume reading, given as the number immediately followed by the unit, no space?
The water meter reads 50.99ft³
